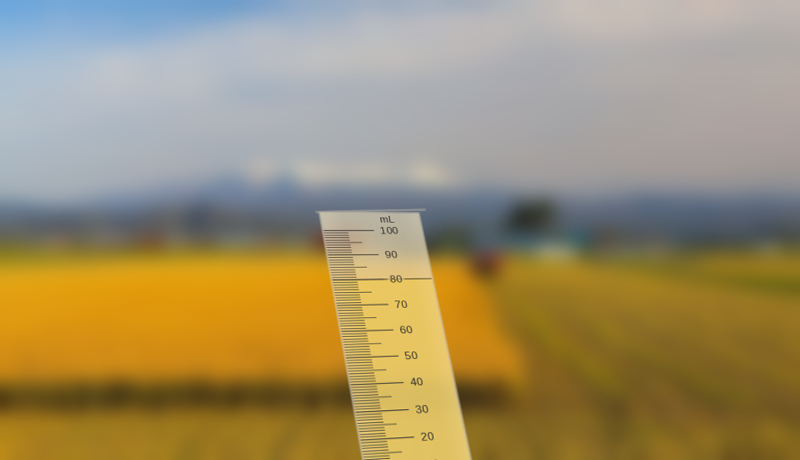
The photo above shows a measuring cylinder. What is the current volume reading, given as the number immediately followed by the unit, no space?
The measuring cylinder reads 80mL
